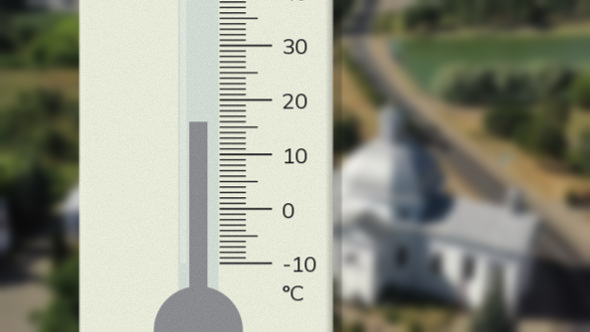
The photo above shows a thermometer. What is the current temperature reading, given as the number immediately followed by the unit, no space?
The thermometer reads 16°C
